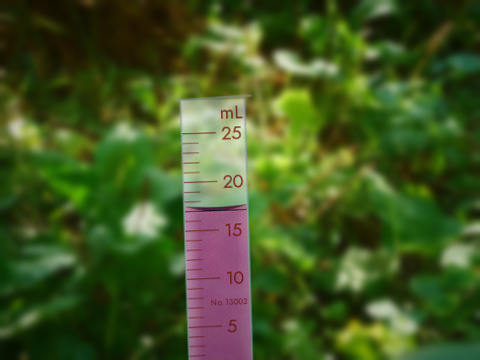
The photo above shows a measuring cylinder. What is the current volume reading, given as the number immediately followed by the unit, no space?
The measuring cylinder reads 17mL
